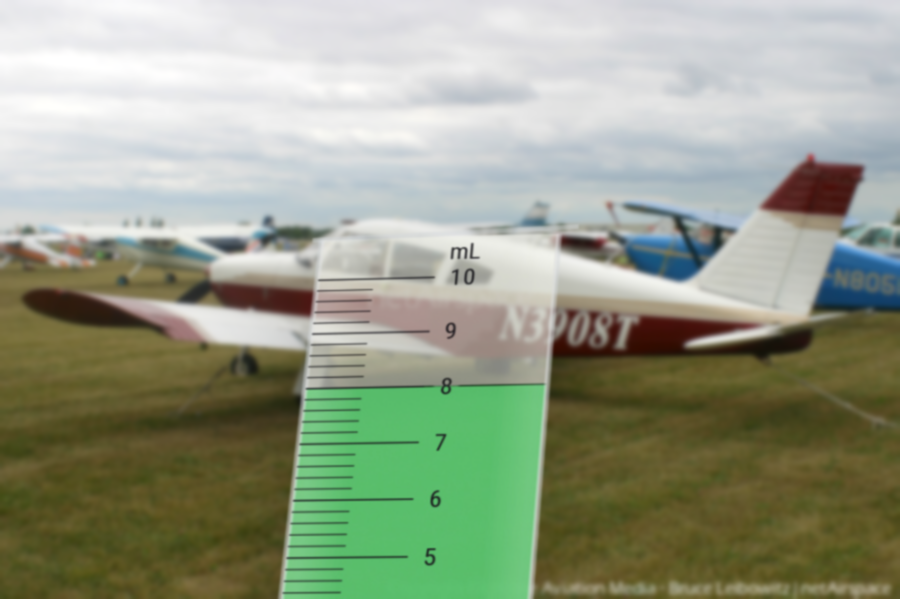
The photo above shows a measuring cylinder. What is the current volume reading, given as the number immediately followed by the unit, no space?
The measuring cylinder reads 8mL
